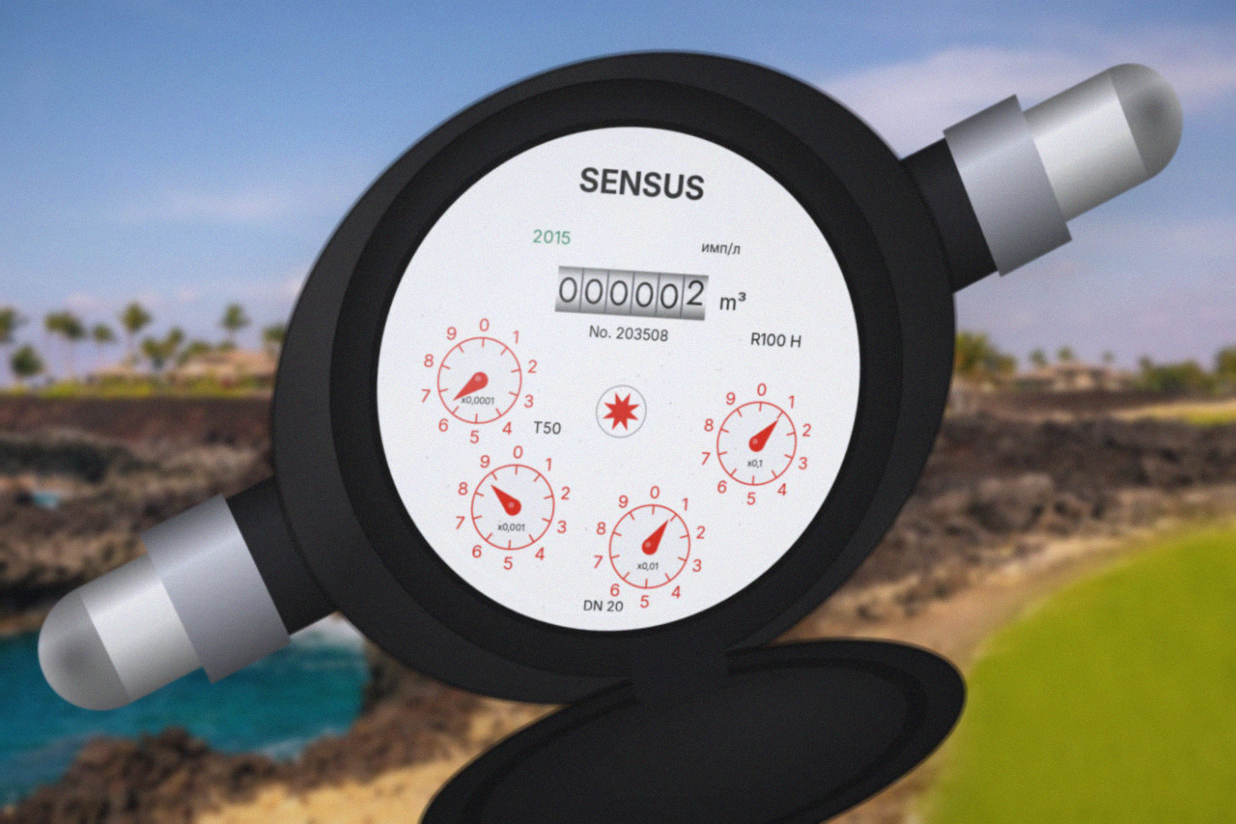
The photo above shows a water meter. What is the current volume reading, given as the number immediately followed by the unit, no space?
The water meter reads 2.1086m³
